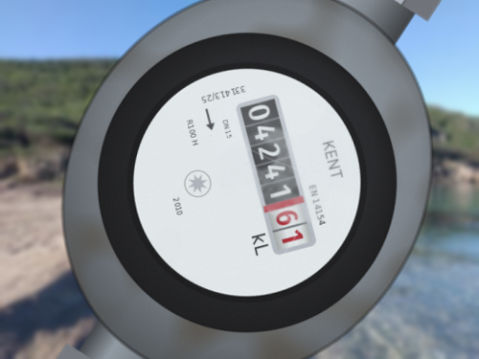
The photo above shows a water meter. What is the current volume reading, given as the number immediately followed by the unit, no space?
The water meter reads 4241.61kL
